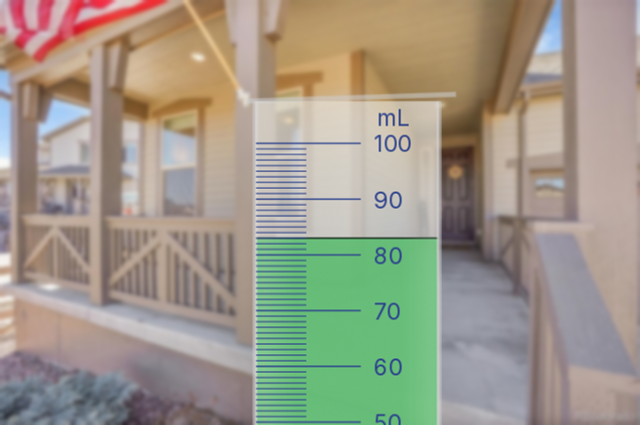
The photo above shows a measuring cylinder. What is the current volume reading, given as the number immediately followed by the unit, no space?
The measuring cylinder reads 83mL
